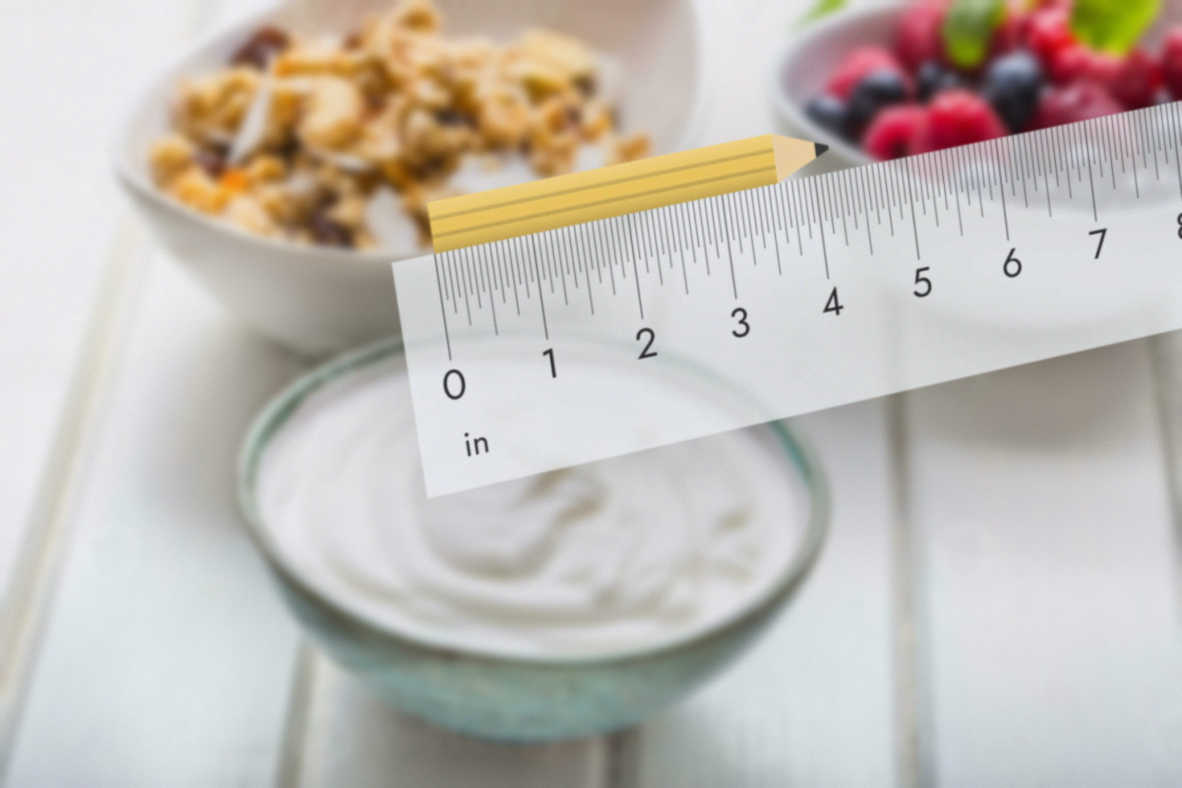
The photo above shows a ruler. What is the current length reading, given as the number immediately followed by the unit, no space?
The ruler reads 4.1875in
